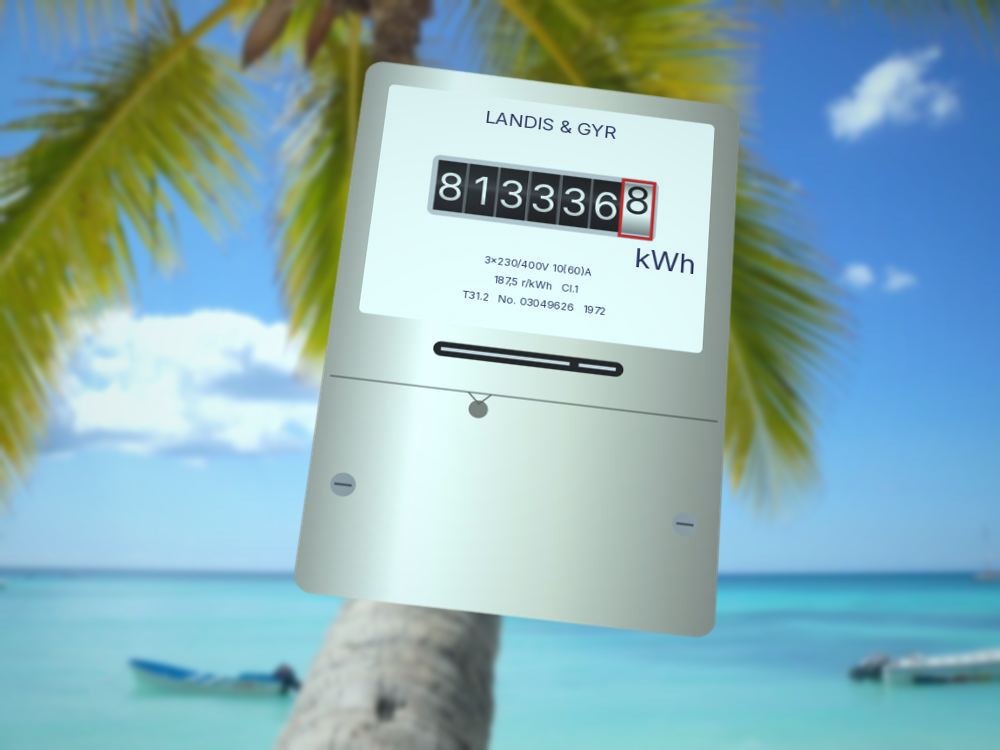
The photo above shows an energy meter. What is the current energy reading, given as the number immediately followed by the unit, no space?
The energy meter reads 813336.8kWh
